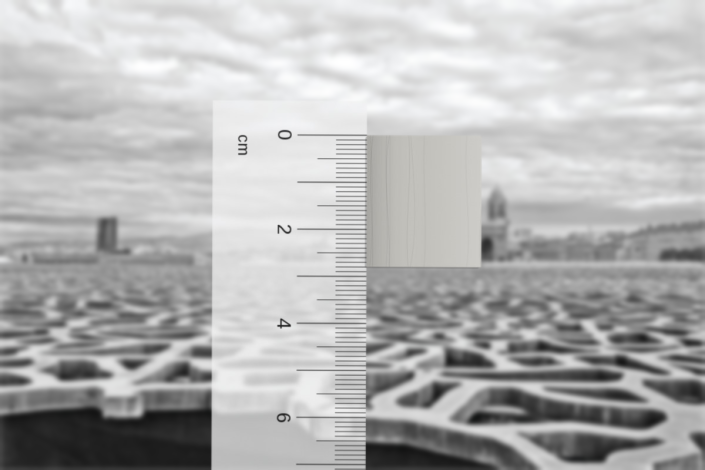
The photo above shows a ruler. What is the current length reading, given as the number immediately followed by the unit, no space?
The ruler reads 2.8cm
